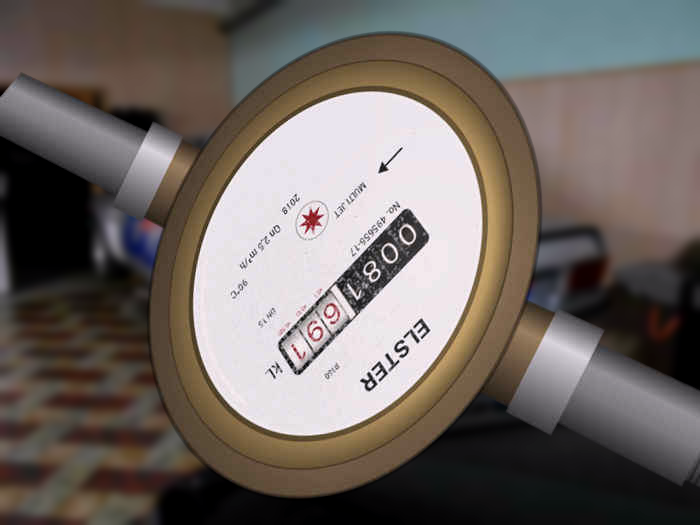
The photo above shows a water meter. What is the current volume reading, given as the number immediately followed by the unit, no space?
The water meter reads 81.691kL
